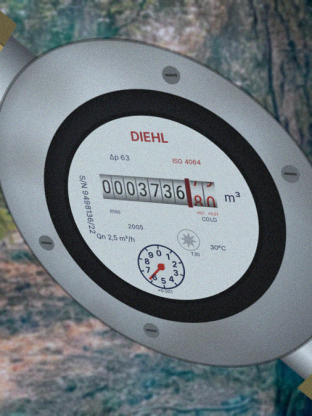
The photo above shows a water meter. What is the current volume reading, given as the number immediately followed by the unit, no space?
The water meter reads 3736.796m³
